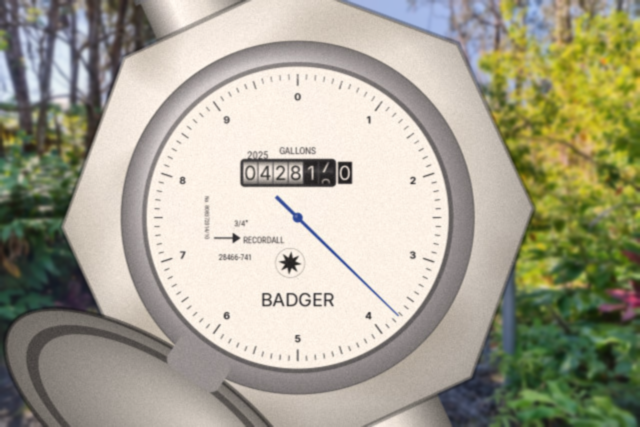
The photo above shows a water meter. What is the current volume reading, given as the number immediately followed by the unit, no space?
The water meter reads 428173.7gal
